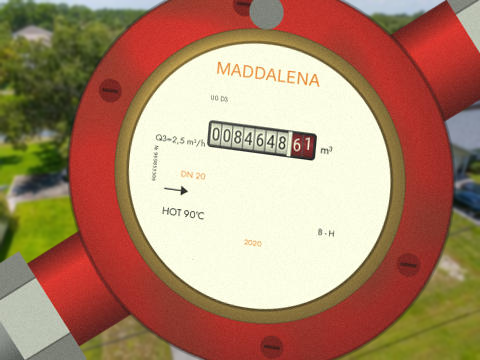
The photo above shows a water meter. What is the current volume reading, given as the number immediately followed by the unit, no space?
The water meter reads 84648.61m³
